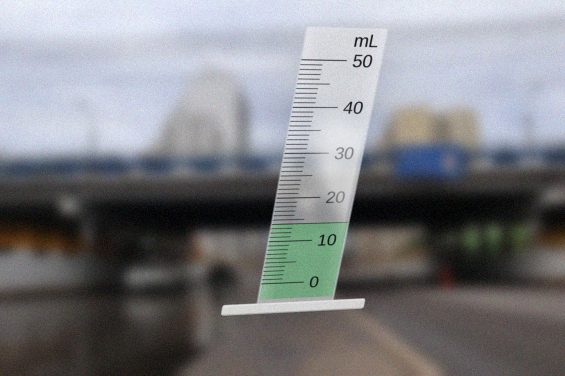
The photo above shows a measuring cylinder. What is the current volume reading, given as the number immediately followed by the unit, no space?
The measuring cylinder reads 14mL
